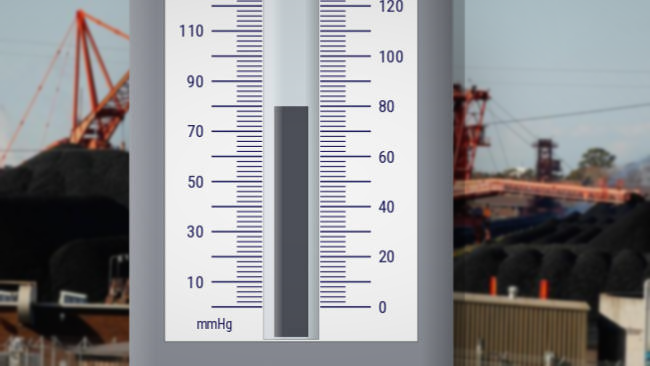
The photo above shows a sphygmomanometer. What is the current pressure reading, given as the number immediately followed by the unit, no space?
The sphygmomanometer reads 80mmHg
